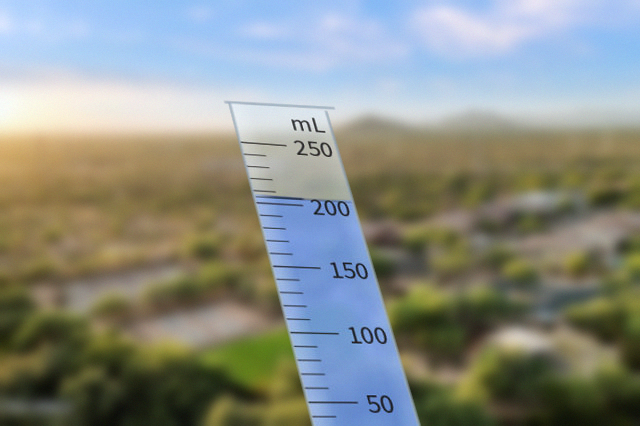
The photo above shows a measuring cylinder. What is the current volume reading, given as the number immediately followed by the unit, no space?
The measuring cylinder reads 205mL
